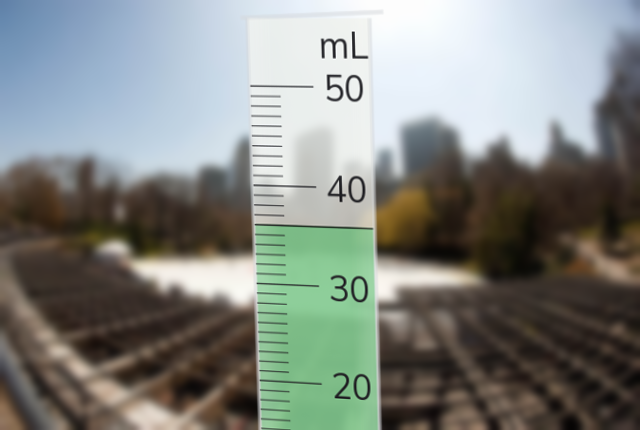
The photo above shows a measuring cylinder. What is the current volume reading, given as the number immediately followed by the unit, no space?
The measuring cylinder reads 36mL
